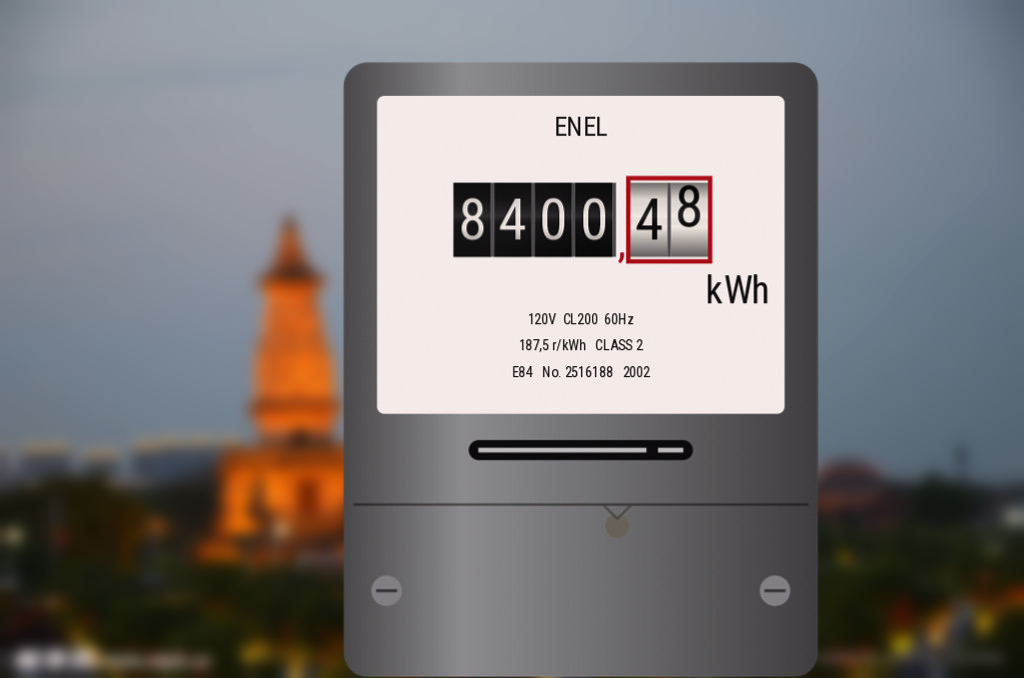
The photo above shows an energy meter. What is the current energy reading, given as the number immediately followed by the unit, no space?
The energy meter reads 8400.48kWh
